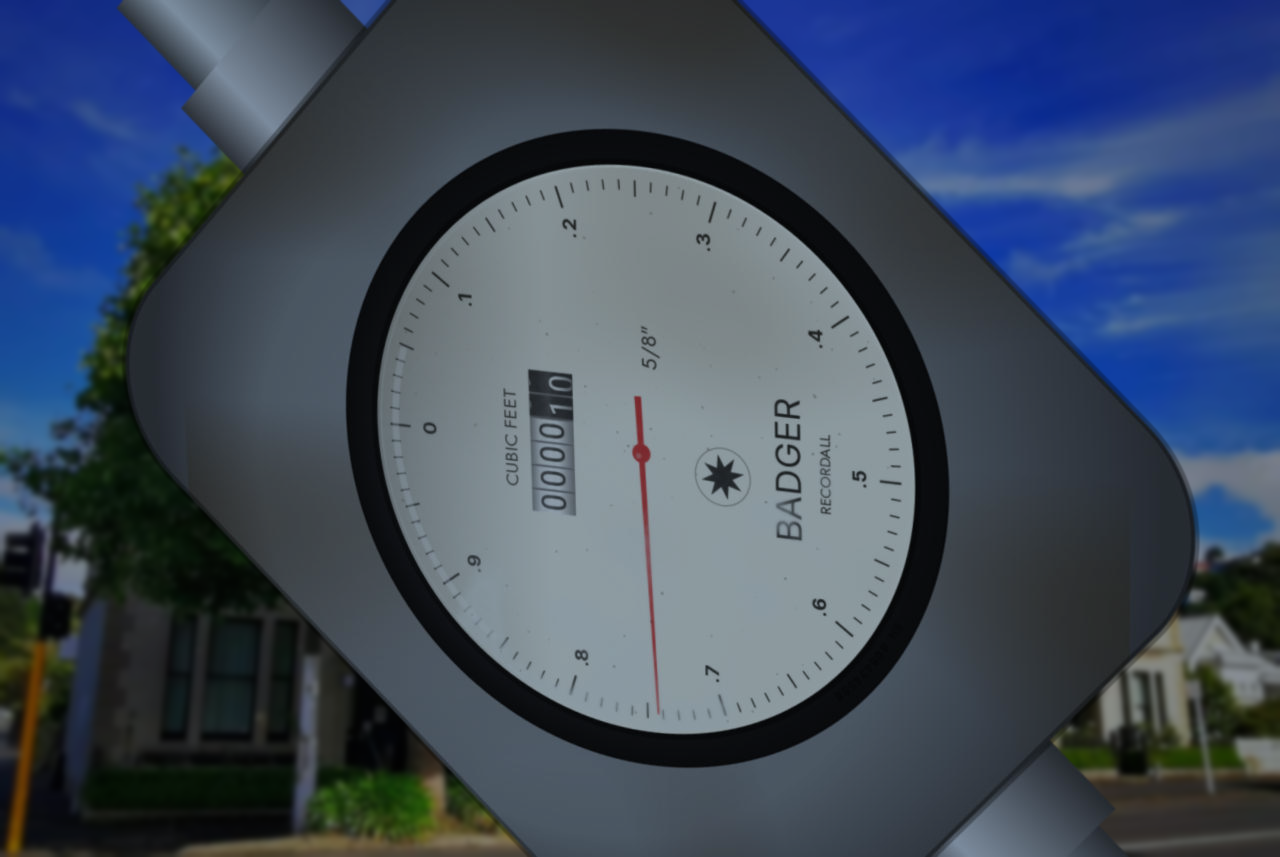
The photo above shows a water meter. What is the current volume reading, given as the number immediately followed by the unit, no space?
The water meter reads 9.74ft³
